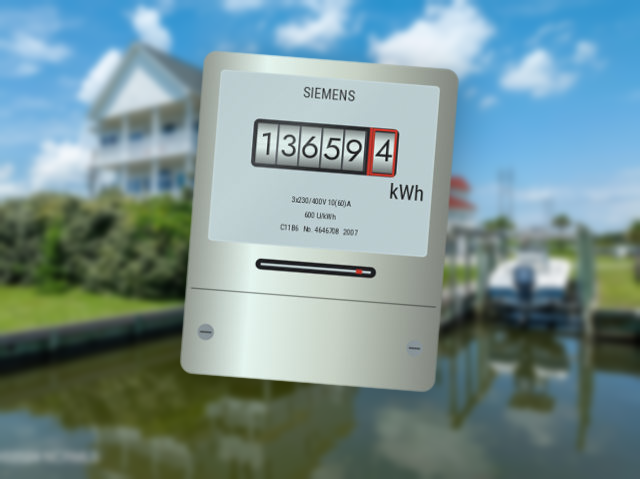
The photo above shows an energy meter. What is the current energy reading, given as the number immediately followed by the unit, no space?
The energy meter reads 13659.4kWh
